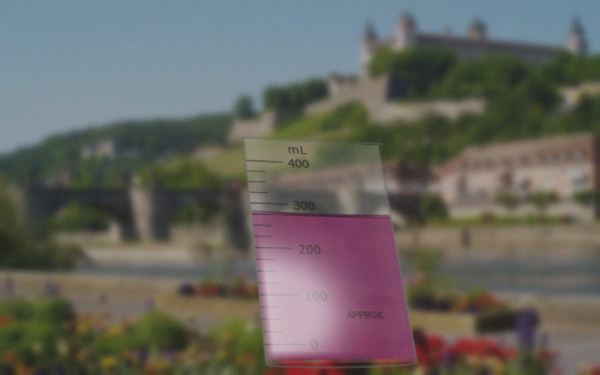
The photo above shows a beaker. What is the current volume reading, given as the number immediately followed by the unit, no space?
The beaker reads 275mL
